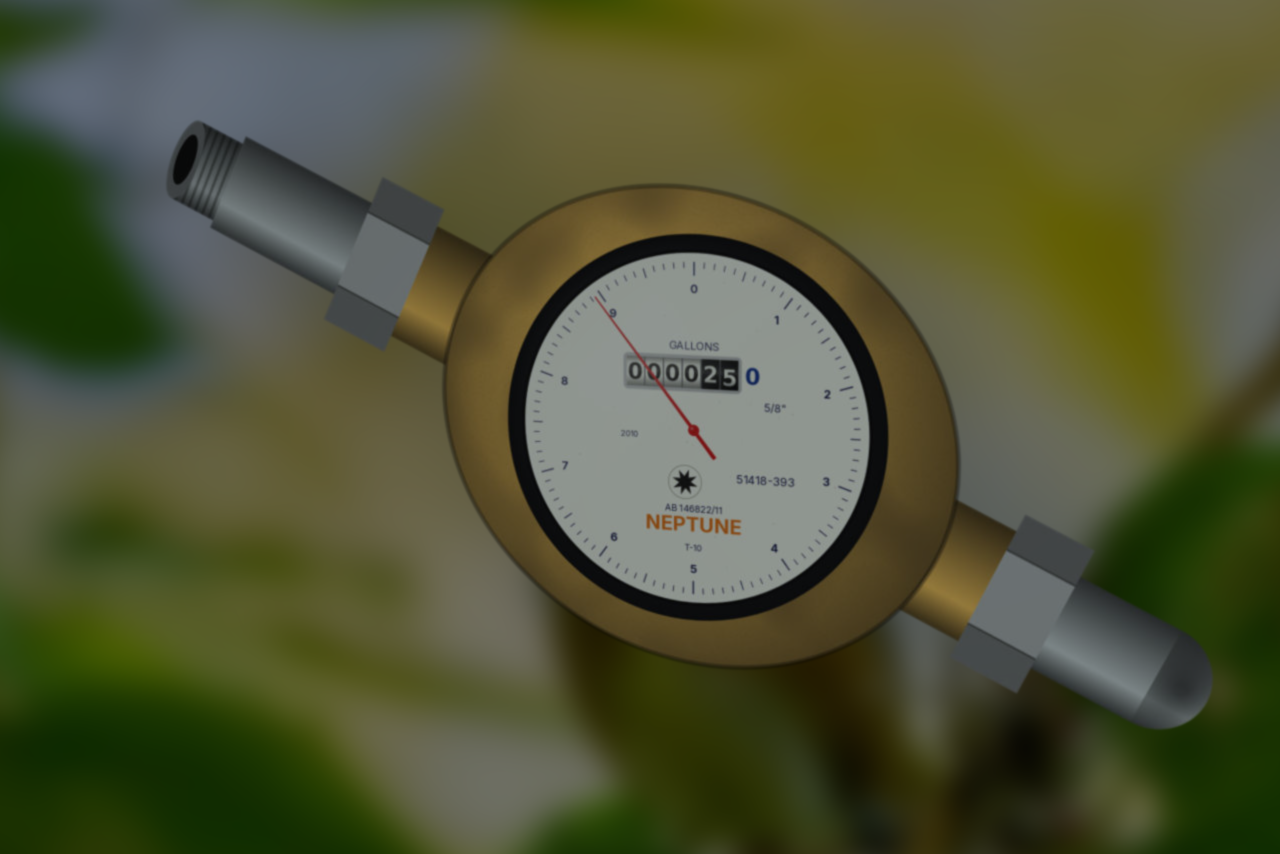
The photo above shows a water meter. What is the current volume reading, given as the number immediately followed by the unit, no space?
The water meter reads 248.9gal
